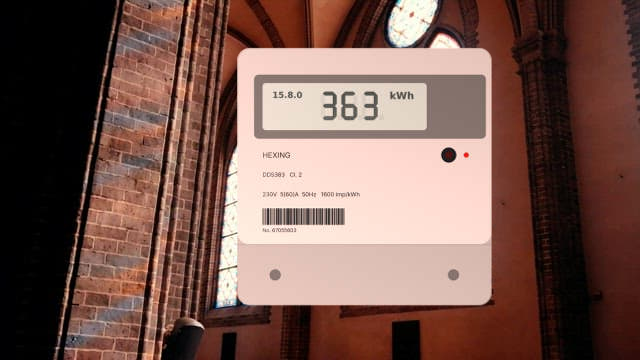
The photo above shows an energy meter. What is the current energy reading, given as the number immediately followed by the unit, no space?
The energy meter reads 363kWh
